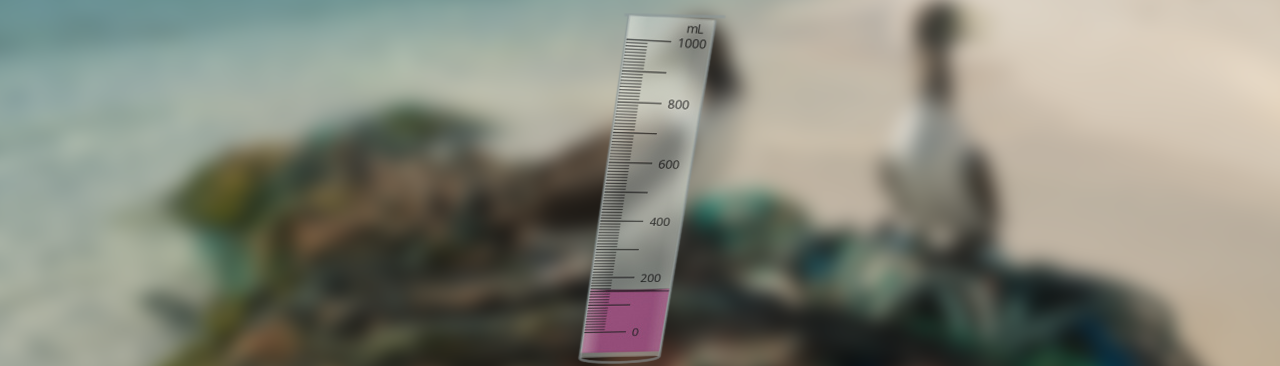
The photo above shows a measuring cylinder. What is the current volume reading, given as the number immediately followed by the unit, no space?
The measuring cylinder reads 150mL
